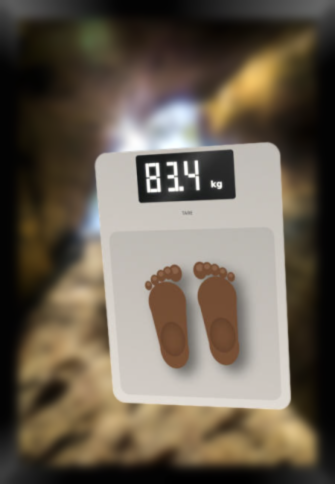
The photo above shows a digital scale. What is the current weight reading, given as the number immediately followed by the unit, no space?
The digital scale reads 83.4kg
